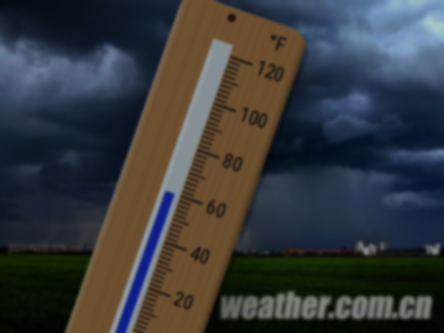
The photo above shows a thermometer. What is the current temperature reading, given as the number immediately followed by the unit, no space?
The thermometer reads 60°F
